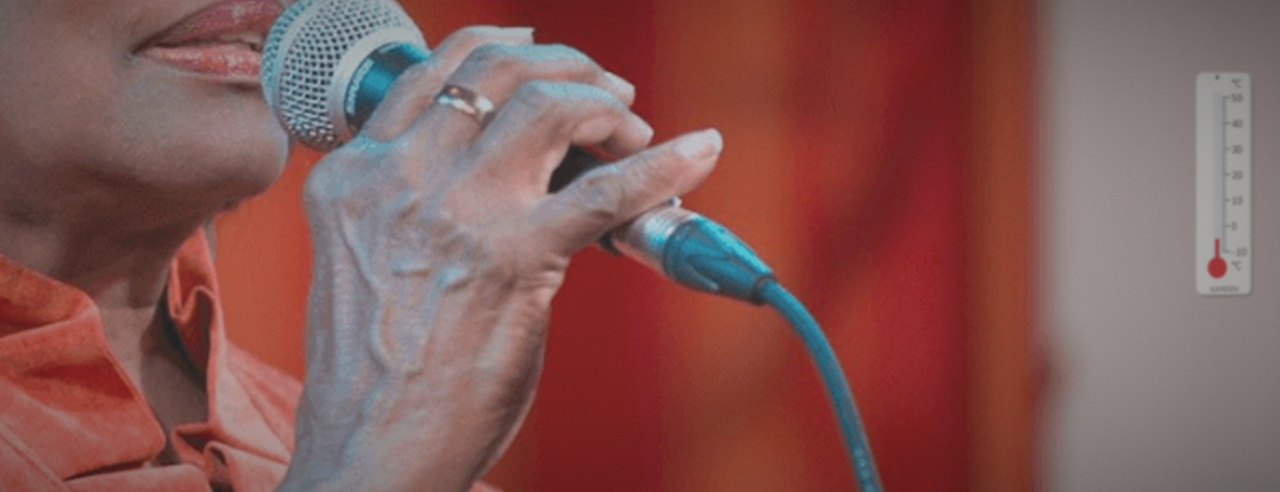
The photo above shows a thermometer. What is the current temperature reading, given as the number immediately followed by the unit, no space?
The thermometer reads -5°C
